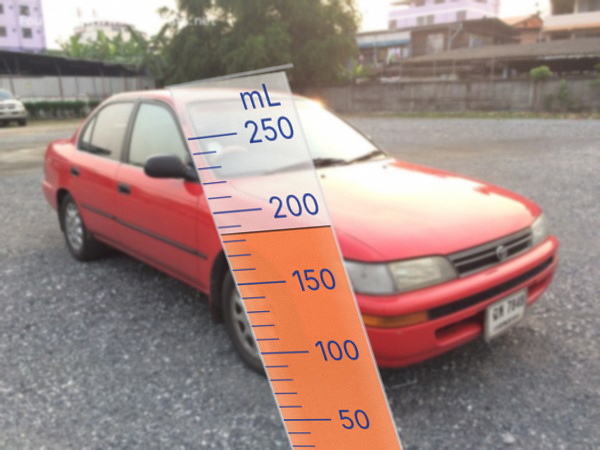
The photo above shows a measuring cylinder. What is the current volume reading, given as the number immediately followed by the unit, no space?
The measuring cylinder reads 185mL
